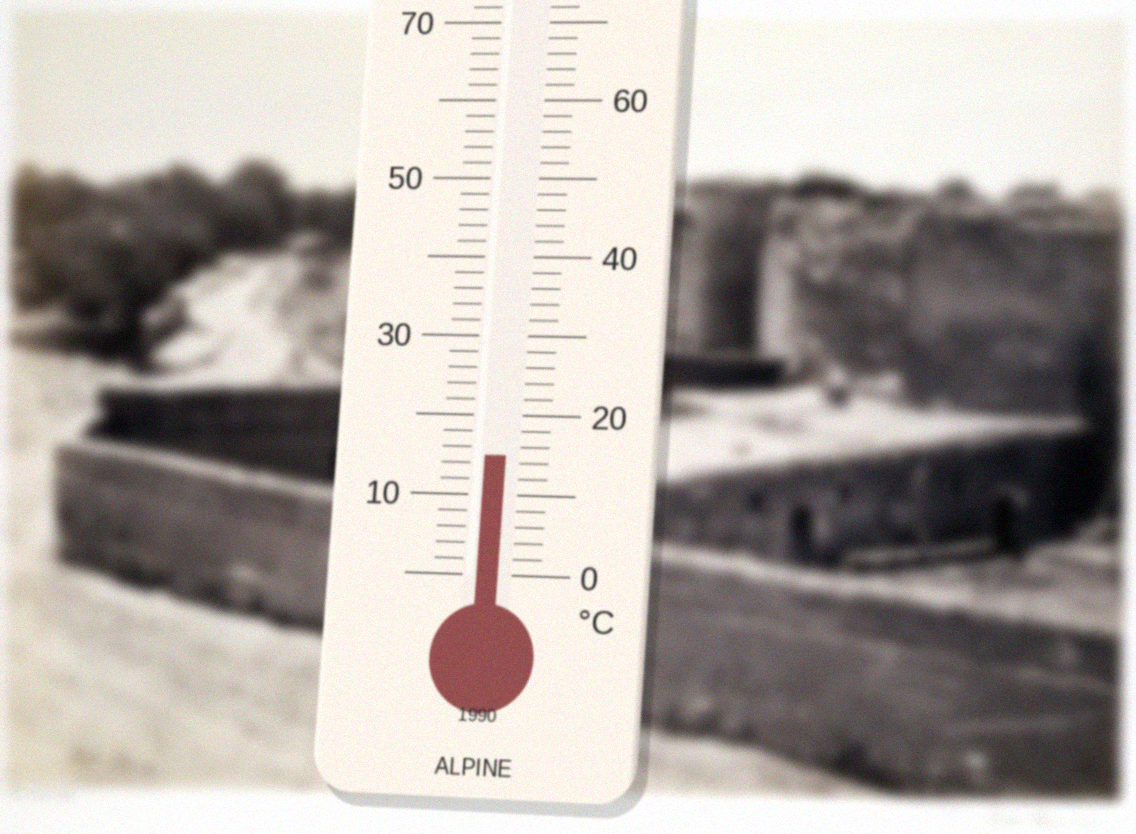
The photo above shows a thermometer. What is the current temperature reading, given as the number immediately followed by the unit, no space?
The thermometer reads 15°C
